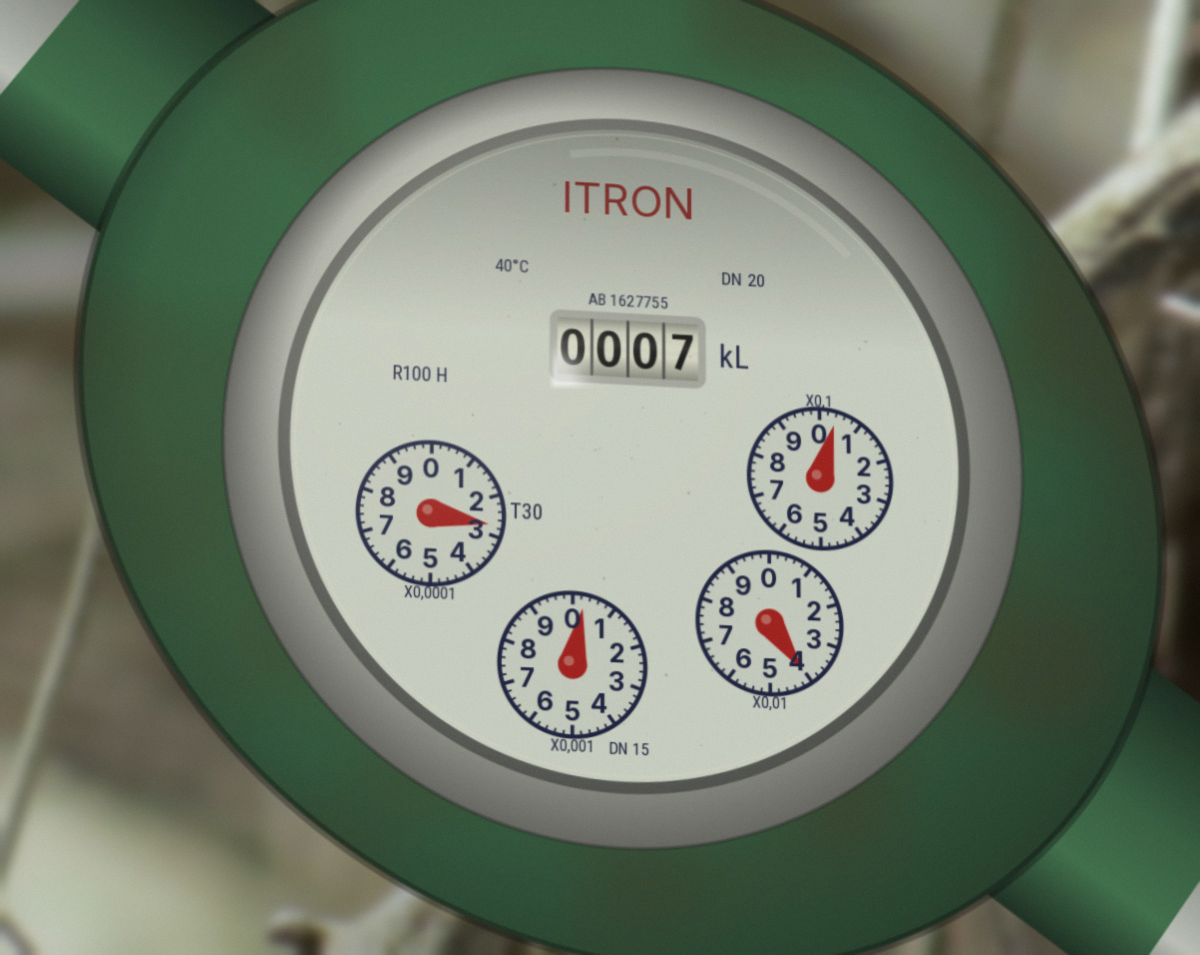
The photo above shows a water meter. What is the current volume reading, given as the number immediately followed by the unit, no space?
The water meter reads 7.0402kL
